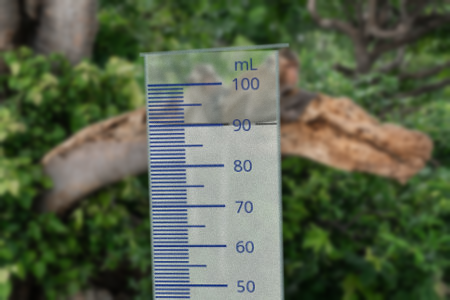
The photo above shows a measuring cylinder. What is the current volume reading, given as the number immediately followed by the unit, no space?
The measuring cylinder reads 90mL
